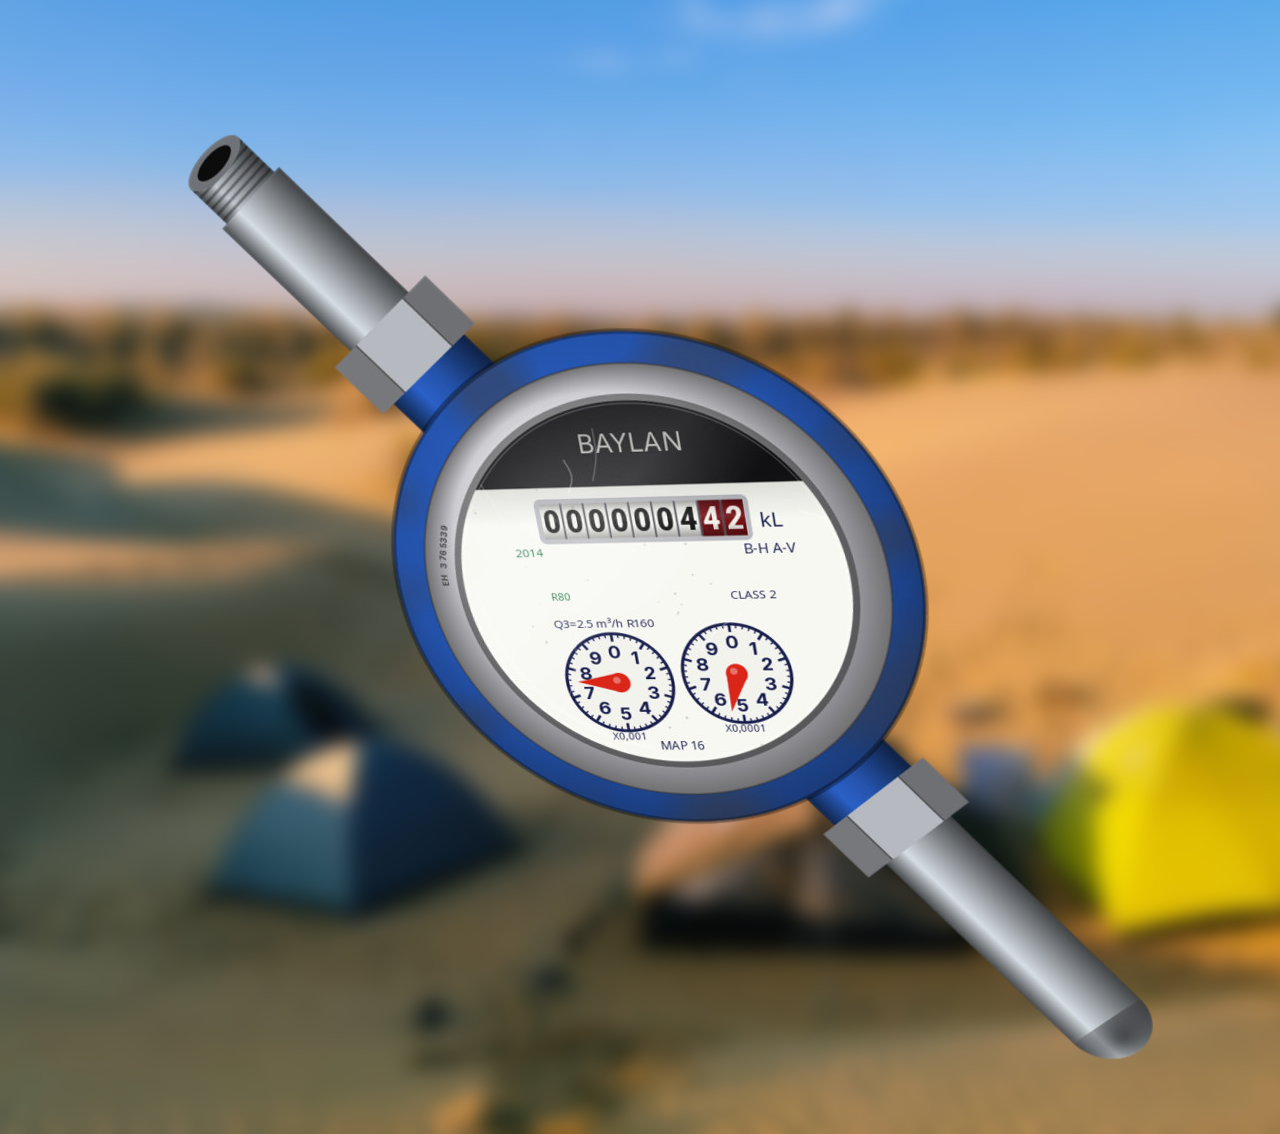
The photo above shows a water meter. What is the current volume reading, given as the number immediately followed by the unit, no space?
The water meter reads 4.4275kL
